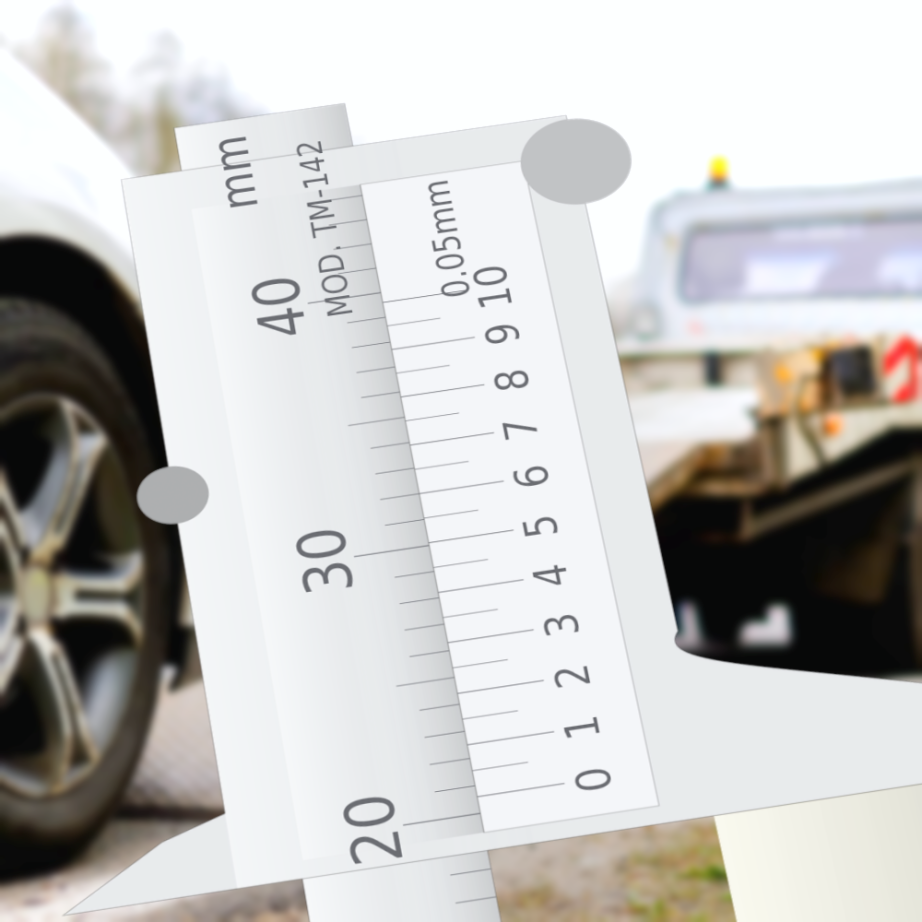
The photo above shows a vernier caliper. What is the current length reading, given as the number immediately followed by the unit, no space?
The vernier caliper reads 20.60mm
